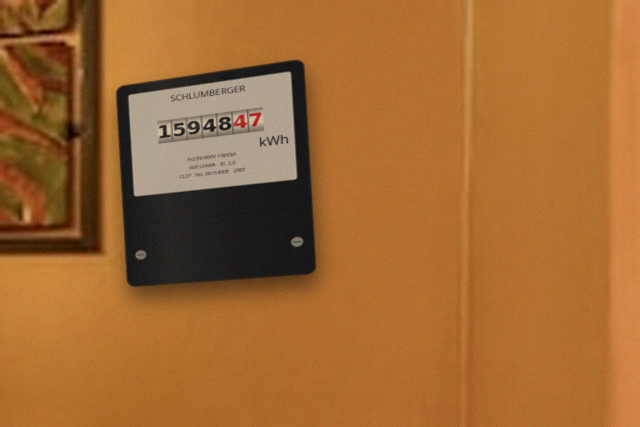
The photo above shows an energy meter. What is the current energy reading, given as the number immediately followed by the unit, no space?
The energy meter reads 15948.47kWh
